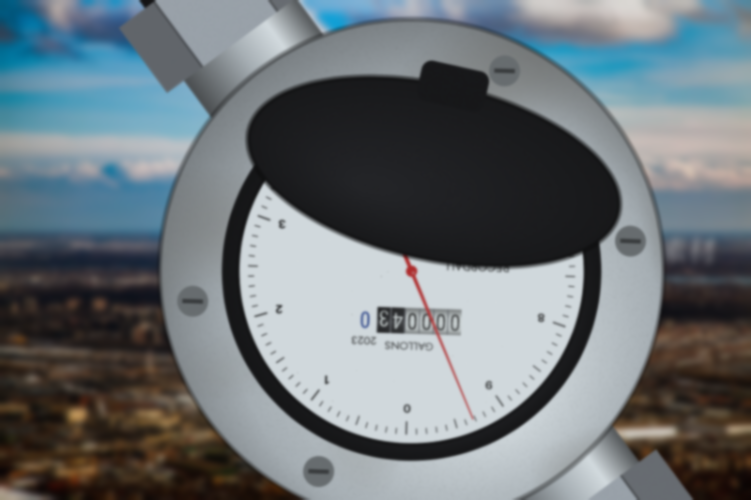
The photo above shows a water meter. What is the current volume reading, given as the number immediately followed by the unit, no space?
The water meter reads 429.3gal
